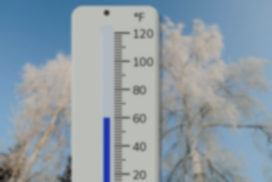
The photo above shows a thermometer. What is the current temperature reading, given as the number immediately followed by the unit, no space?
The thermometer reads 60°F
